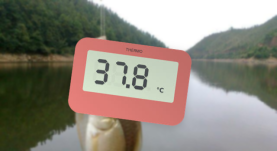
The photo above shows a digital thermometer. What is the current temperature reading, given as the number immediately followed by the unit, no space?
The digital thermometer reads 37.8°C
